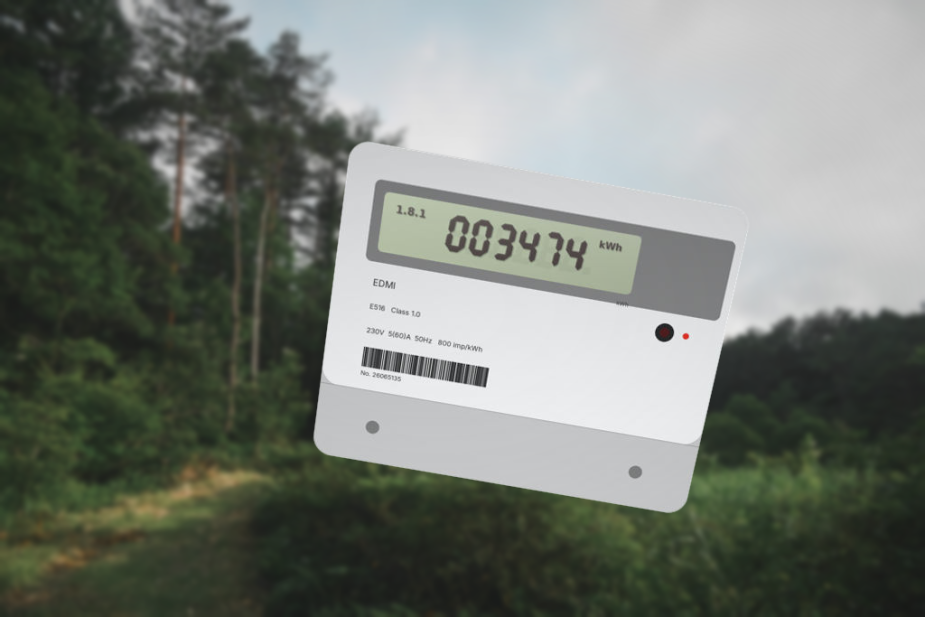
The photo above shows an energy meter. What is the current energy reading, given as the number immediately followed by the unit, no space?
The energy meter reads 3474kWh
